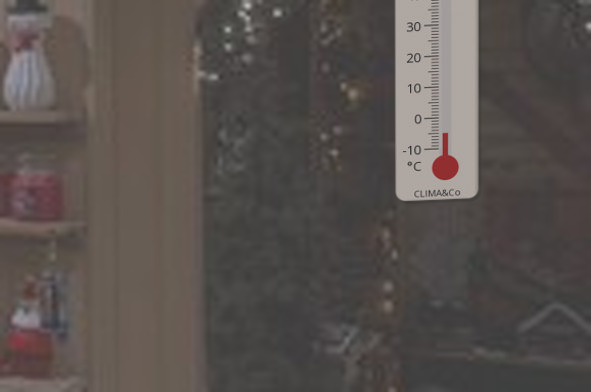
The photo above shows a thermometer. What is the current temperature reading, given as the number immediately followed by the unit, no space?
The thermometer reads -5°C
